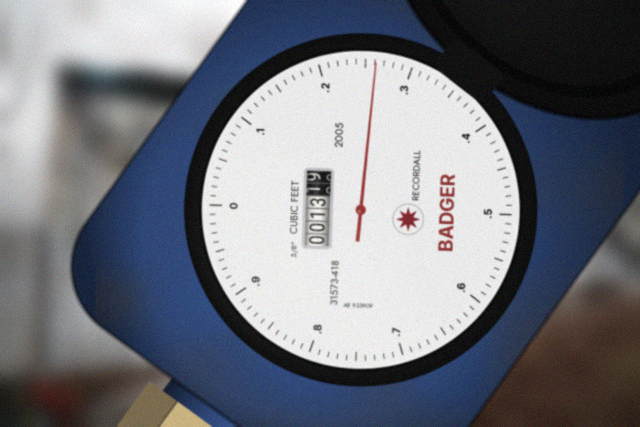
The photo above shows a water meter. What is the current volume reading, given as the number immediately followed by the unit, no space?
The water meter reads 1319.26ft³
